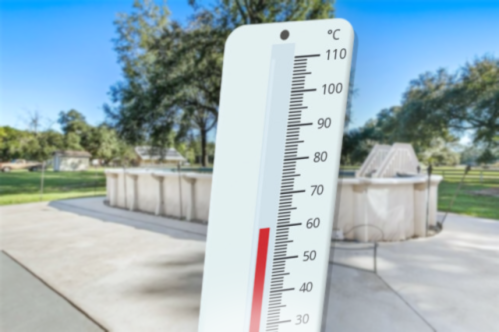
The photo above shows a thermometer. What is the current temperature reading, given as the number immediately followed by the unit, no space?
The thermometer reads 60°C
